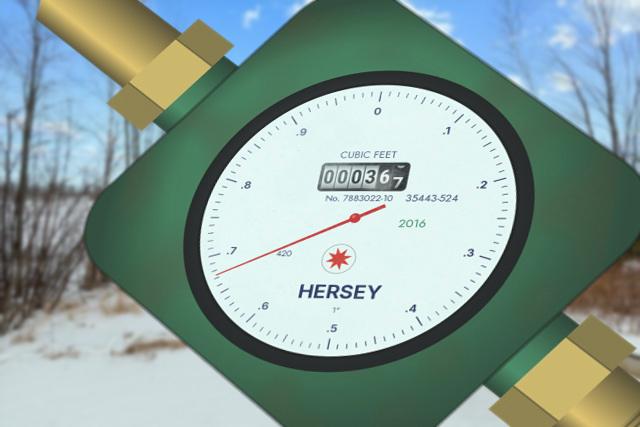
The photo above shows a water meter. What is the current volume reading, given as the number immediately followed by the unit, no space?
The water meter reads 366.67ft³
